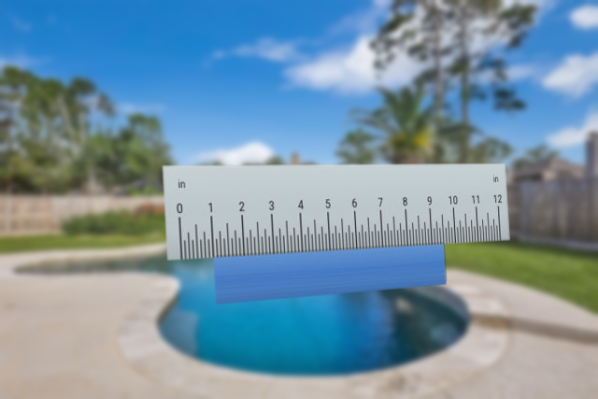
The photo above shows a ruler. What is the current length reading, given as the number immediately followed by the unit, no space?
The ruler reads 8.5in
